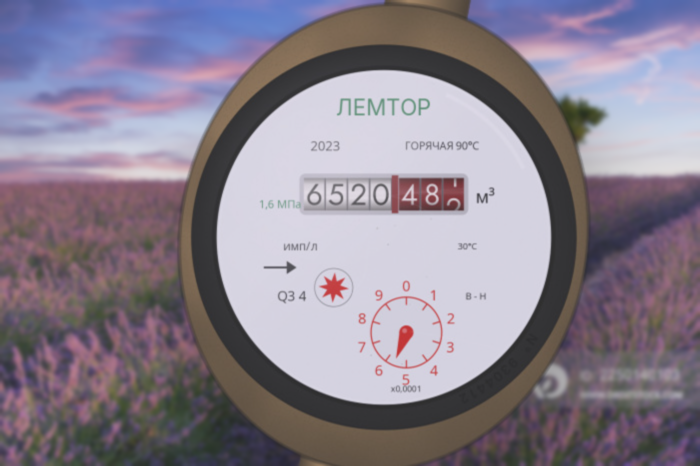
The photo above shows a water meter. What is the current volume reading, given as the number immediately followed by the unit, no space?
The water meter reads 6520.4815m³
